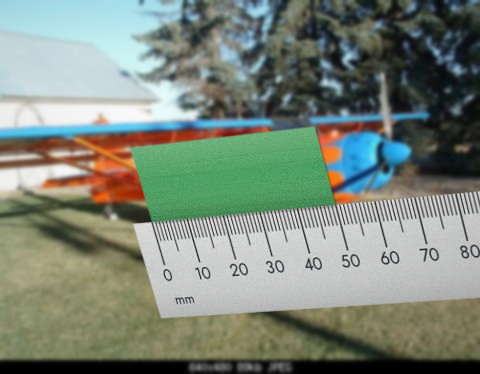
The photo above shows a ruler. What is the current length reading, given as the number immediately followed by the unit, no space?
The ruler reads 50mm
